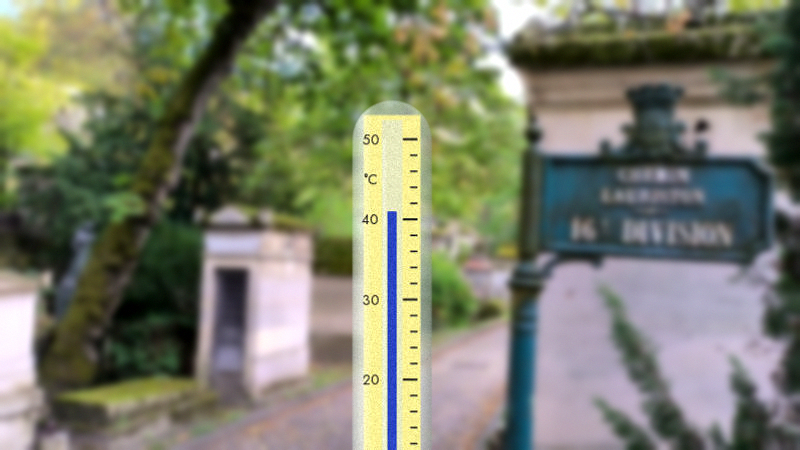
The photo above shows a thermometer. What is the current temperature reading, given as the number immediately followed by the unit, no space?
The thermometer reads 41°C
